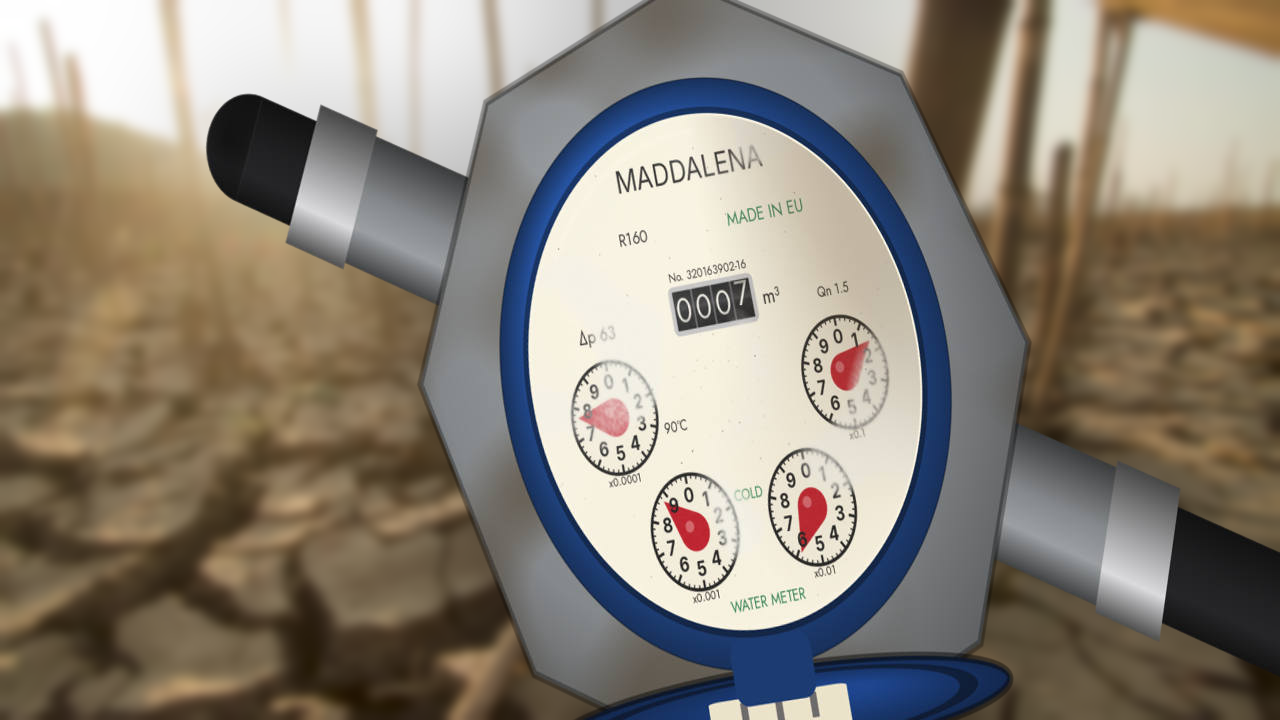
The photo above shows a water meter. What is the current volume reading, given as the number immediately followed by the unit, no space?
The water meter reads 7.1587m³
